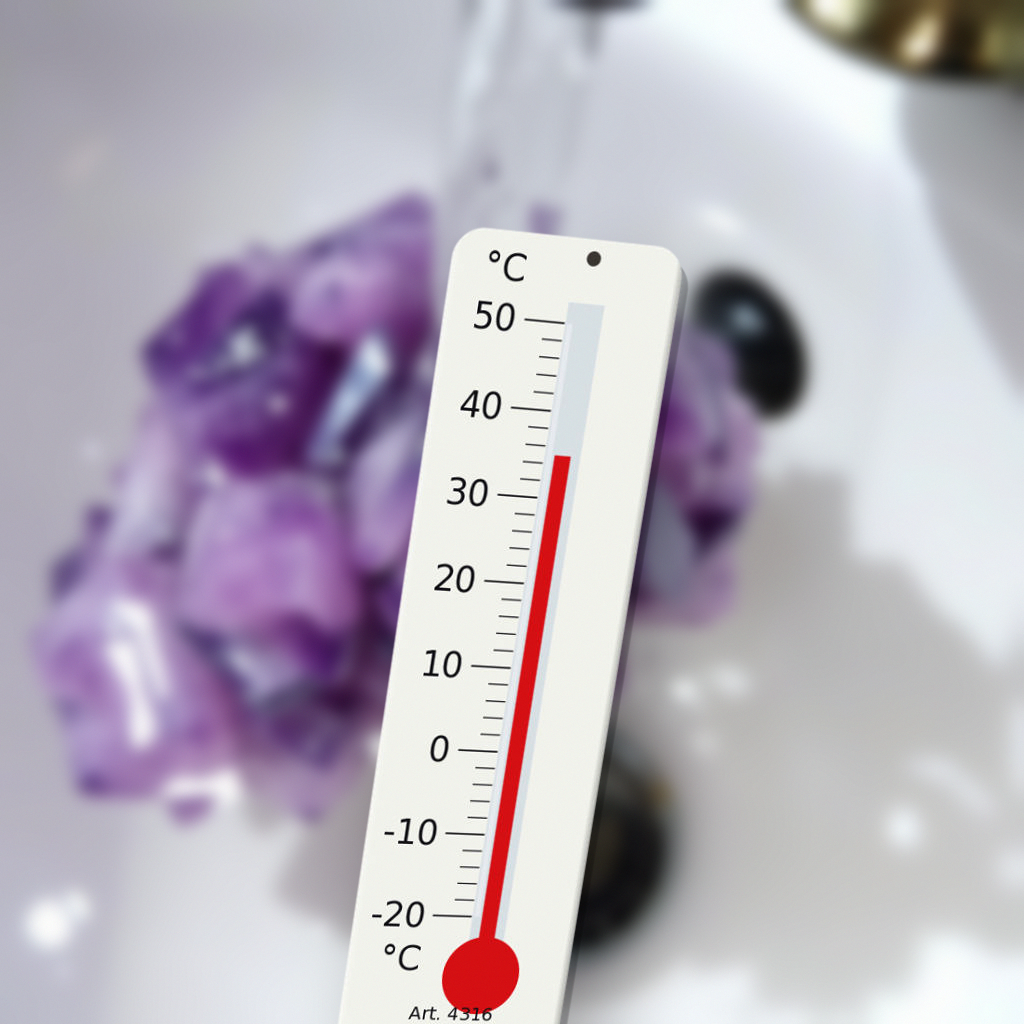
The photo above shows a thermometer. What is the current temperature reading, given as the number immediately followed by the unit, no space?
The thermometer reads 35°C
